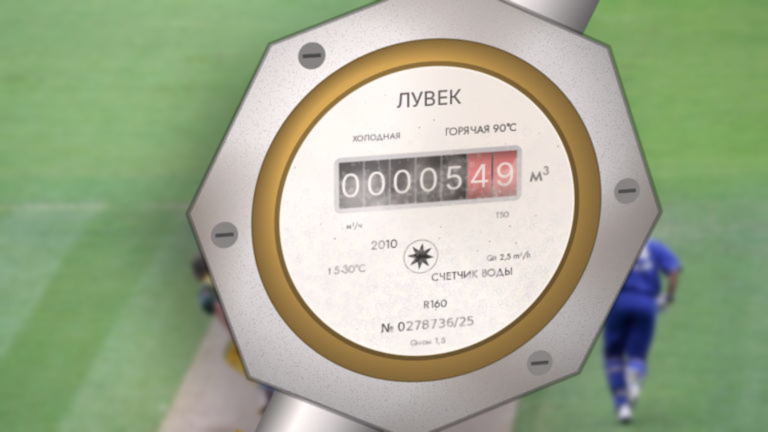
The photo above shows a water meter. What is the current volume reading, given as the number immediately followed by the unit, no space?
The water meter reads 5.49m³
